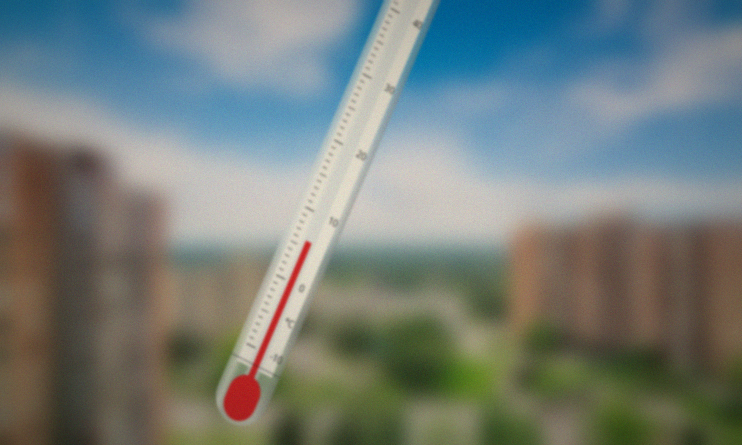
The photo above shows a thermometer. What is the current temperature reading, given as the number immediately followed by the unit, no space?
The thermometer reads 6°C
